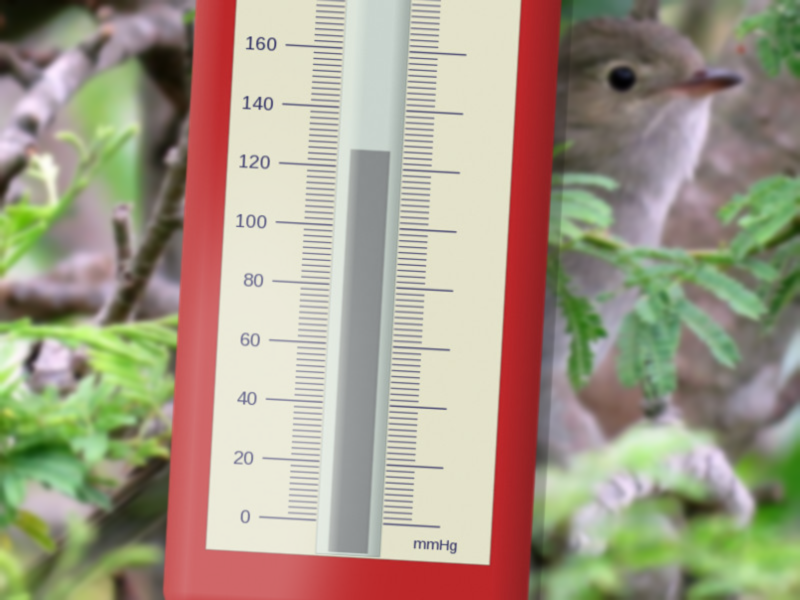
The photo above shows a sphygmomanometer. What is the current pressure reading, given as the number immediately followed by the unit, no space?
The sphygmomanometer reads 126mmHg
